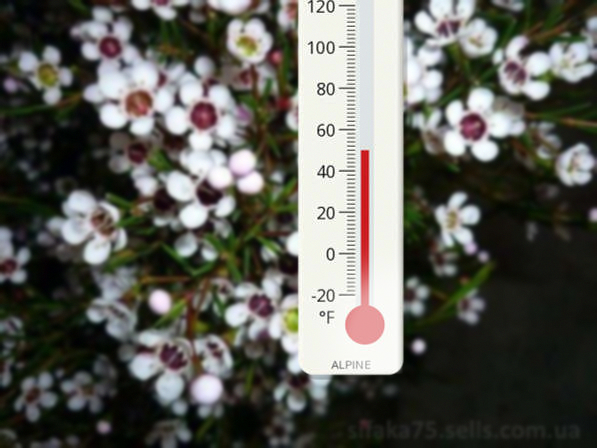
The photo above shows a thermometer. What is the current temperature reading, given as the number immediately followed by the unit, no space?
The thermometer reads 50°F
